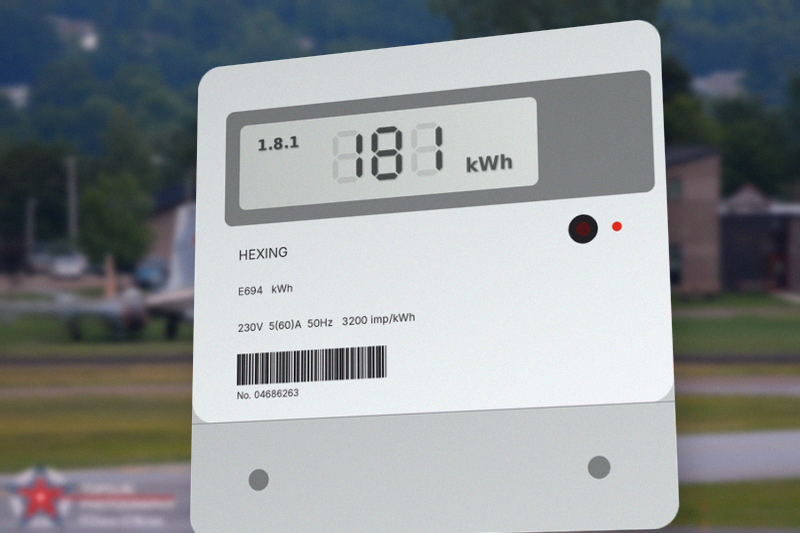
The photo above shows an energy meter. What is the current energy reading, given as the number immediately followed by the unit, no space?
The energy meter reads 181kWh
